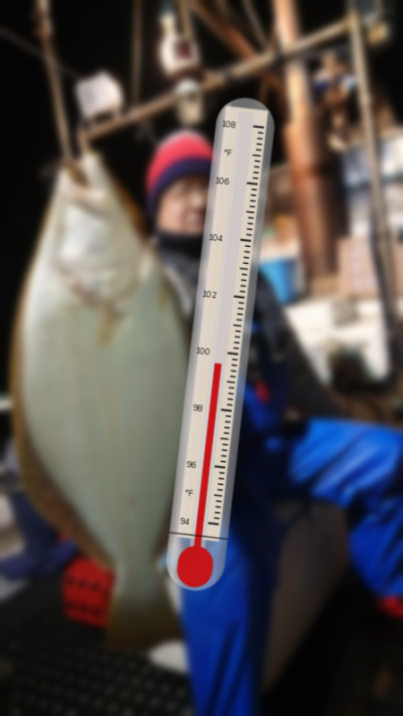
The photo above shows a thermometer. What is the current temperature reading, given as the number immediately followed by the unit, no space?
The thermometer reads 99.6°F
